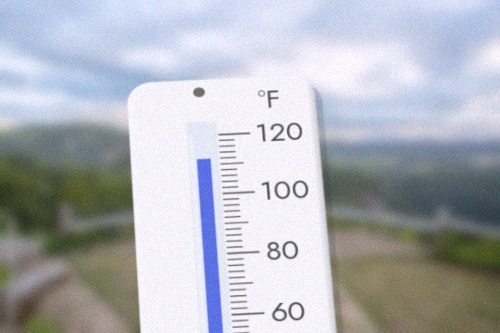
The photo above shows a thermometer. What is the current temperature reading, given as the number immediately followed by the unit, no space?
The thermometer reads 112°F
